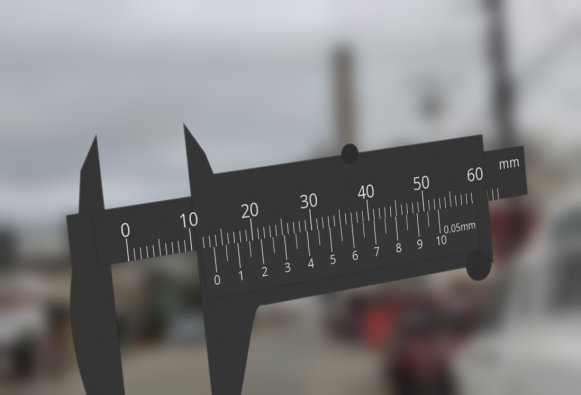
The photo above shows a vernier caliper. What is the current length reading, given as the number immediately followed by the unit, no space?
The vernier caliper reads 13.6mm
